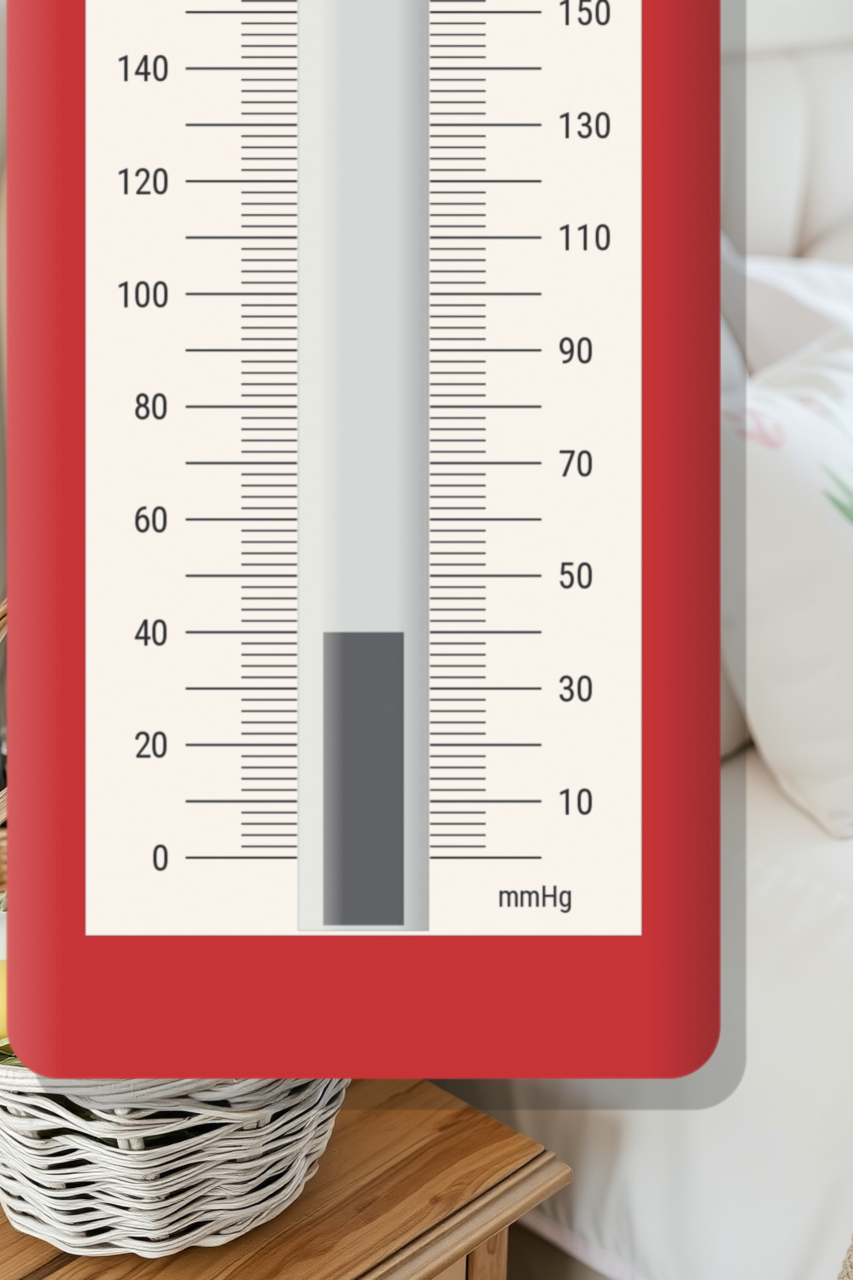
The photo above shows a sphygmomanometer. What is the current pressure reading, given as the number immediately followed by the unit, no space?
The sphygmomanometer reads 40mmHg
